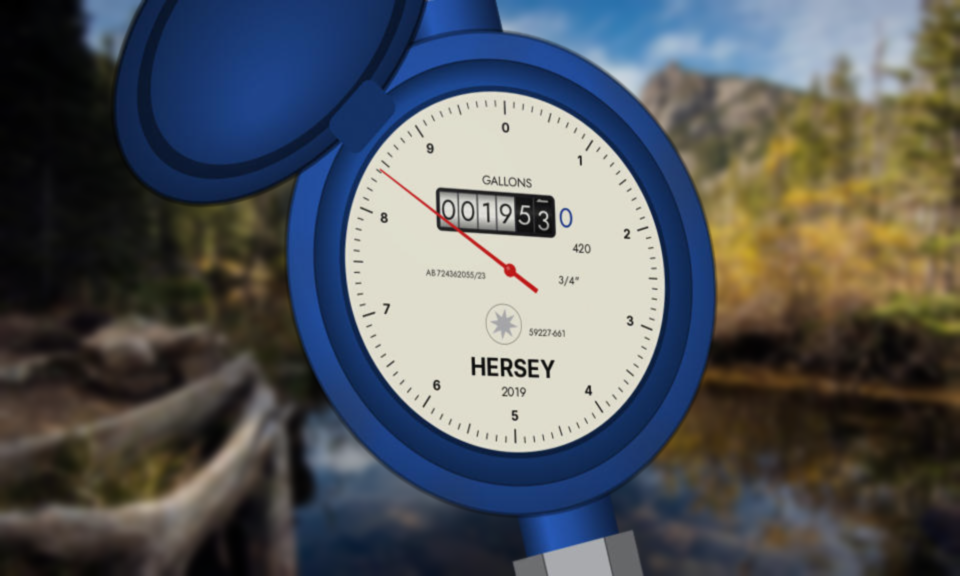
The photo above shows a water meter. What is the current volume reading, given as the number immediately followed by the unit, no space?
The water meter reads 19528.4gal
